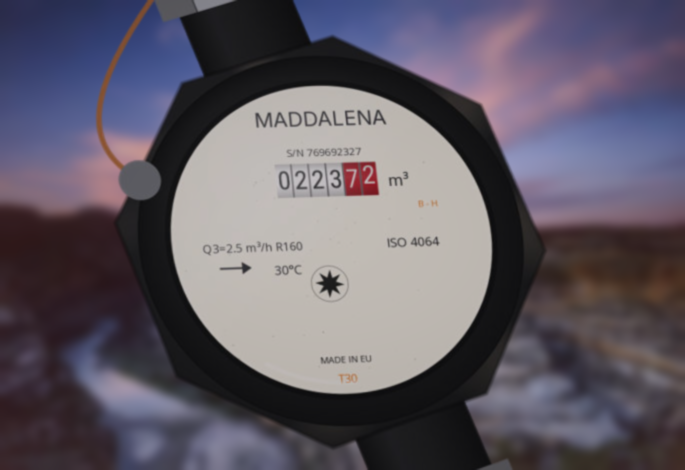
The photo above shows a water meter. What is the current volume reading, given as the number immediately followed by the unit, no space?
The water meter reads 223.72m³
